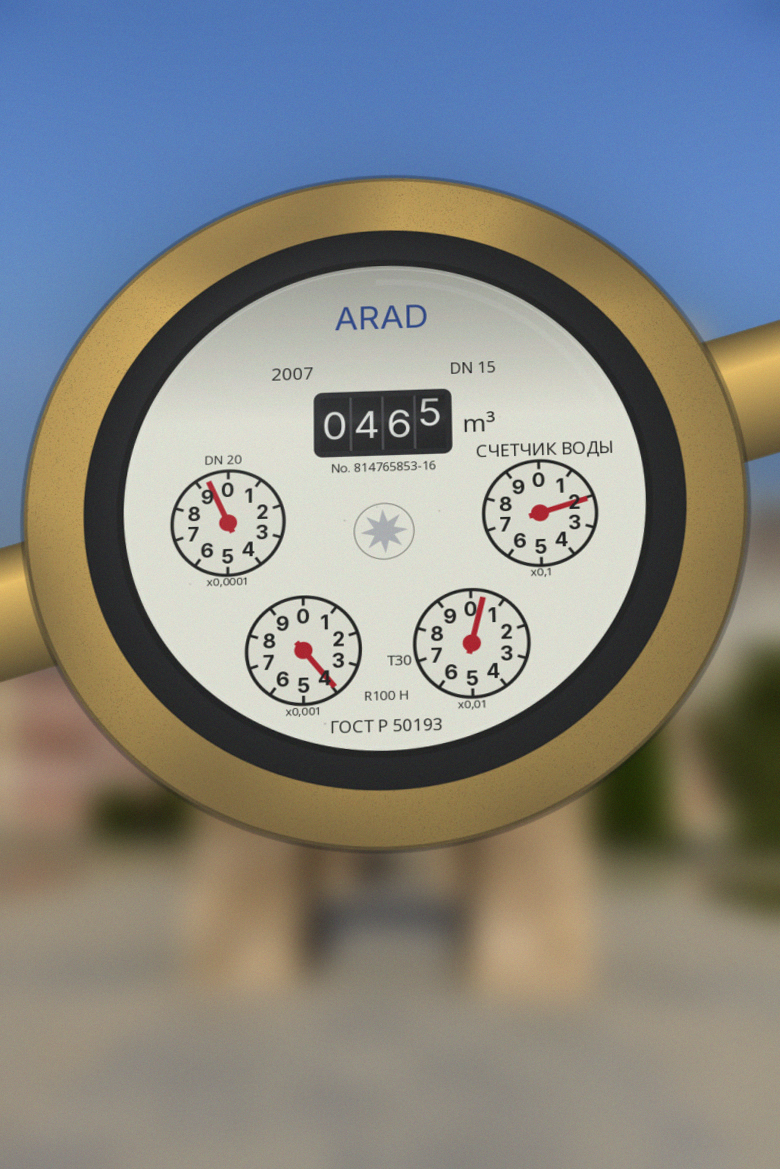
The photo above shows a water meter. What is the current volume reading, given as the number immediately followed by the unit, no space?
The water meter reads 465.2039m³
